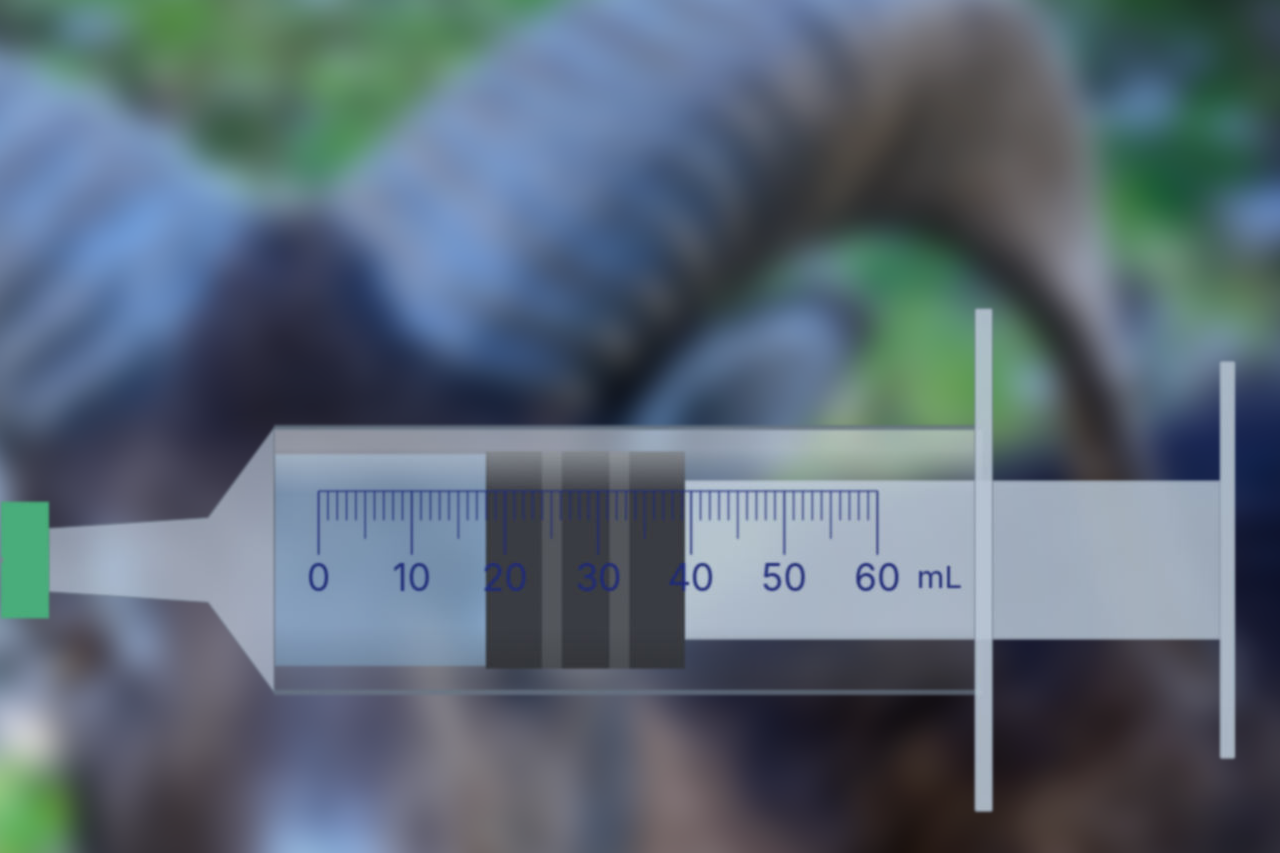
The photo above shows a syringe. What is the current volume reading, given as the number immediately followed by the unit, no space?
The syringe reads 18mL
